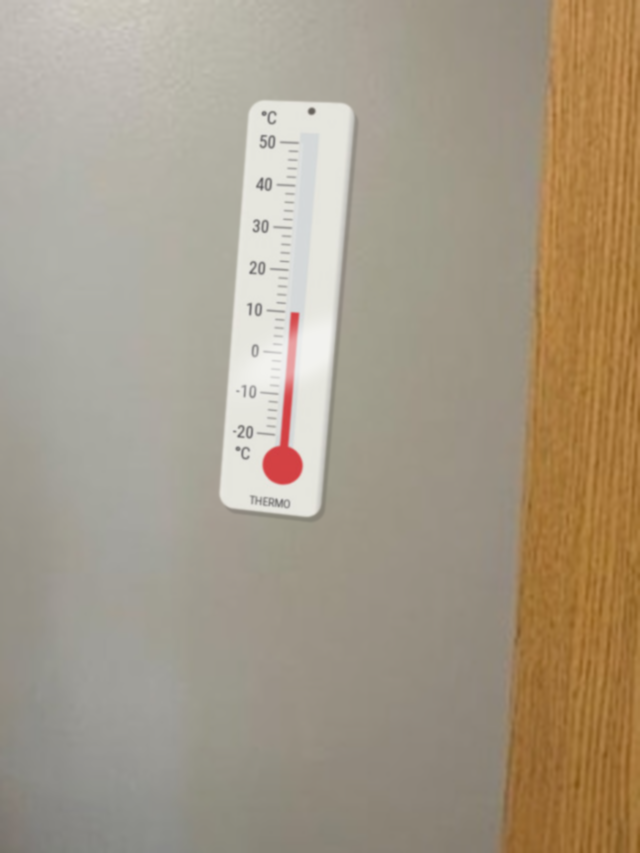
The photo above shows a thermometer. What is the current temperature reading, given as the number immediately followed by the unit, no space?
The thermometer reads 10°C
